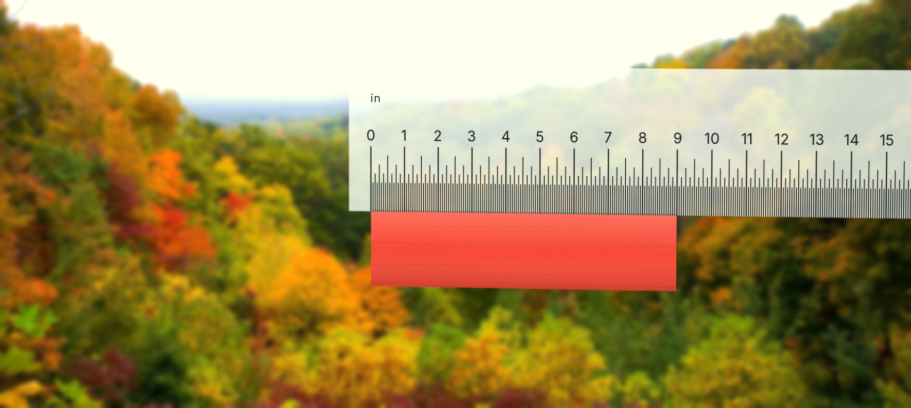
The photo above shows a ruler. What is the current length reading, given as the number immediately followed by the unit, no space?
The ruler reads 9in
